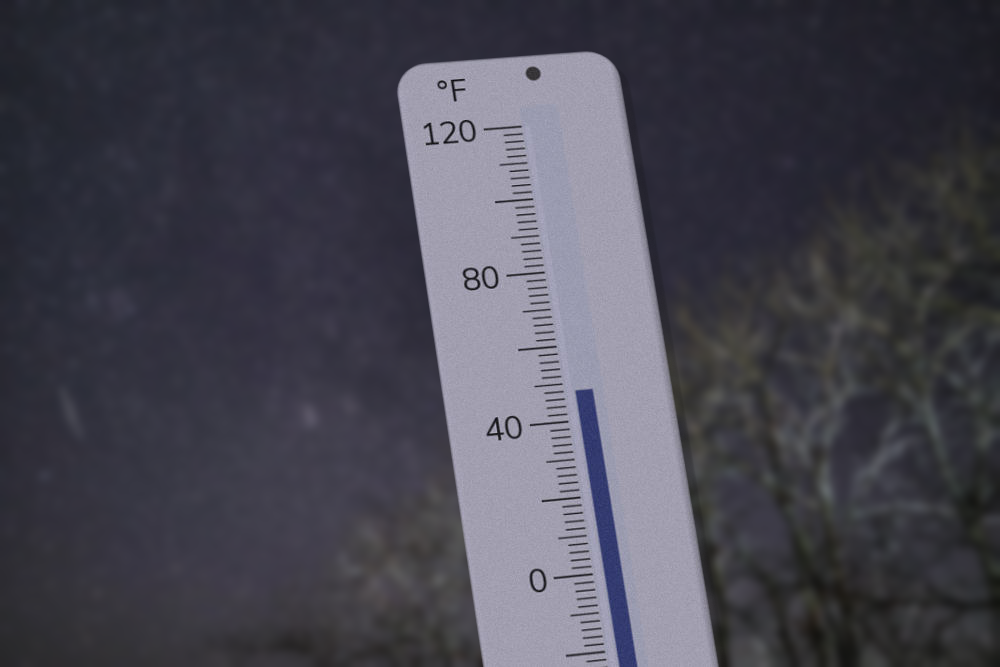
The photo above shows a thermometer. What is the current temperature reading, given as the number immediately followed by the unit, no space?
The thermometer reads 48°F
